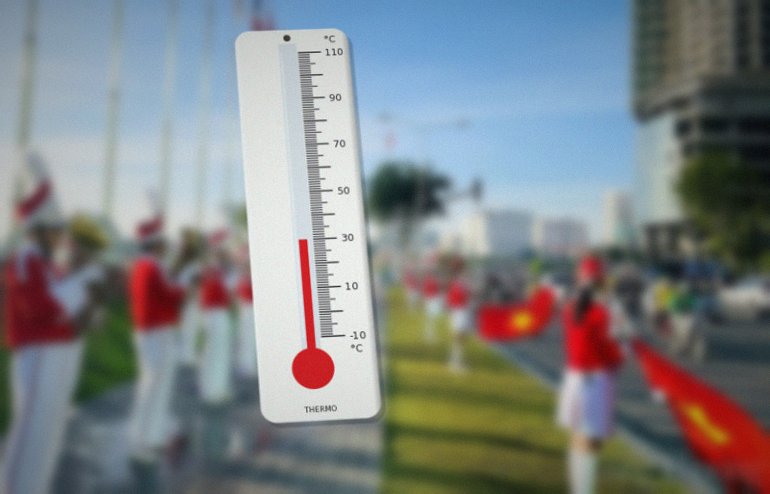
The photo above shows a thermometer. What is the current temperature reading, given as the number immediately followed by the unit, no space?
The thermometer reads 30°C
